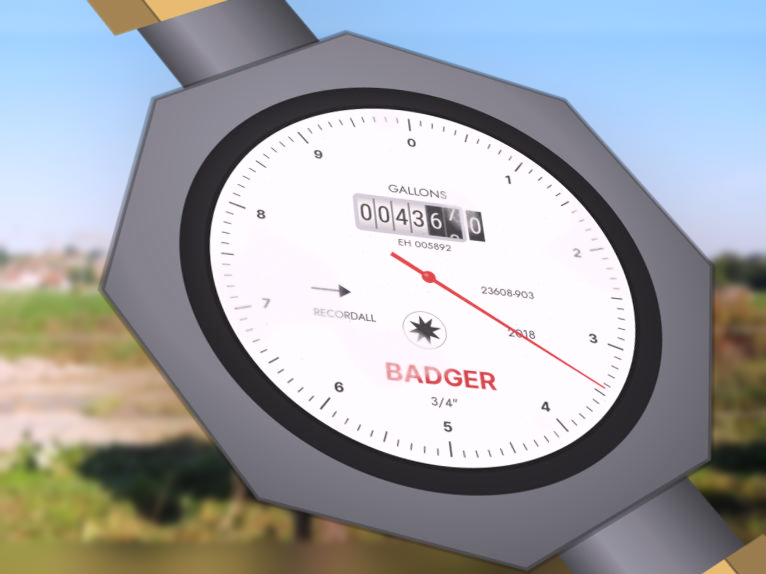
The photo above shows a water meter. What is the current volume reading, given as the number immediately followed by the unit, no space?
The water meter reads 43673.4gal
